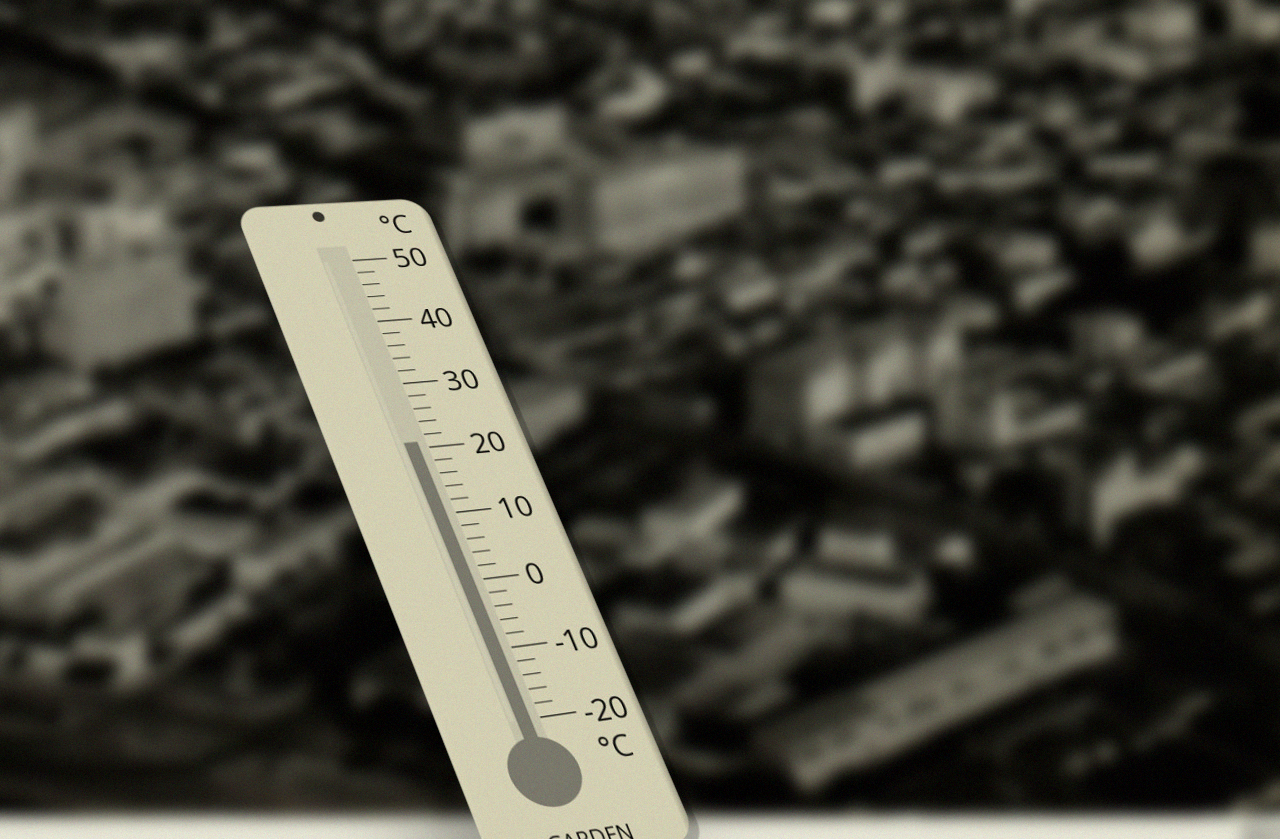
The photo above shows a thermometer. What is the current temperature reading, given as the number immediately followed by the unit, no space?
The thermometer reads 21°C
